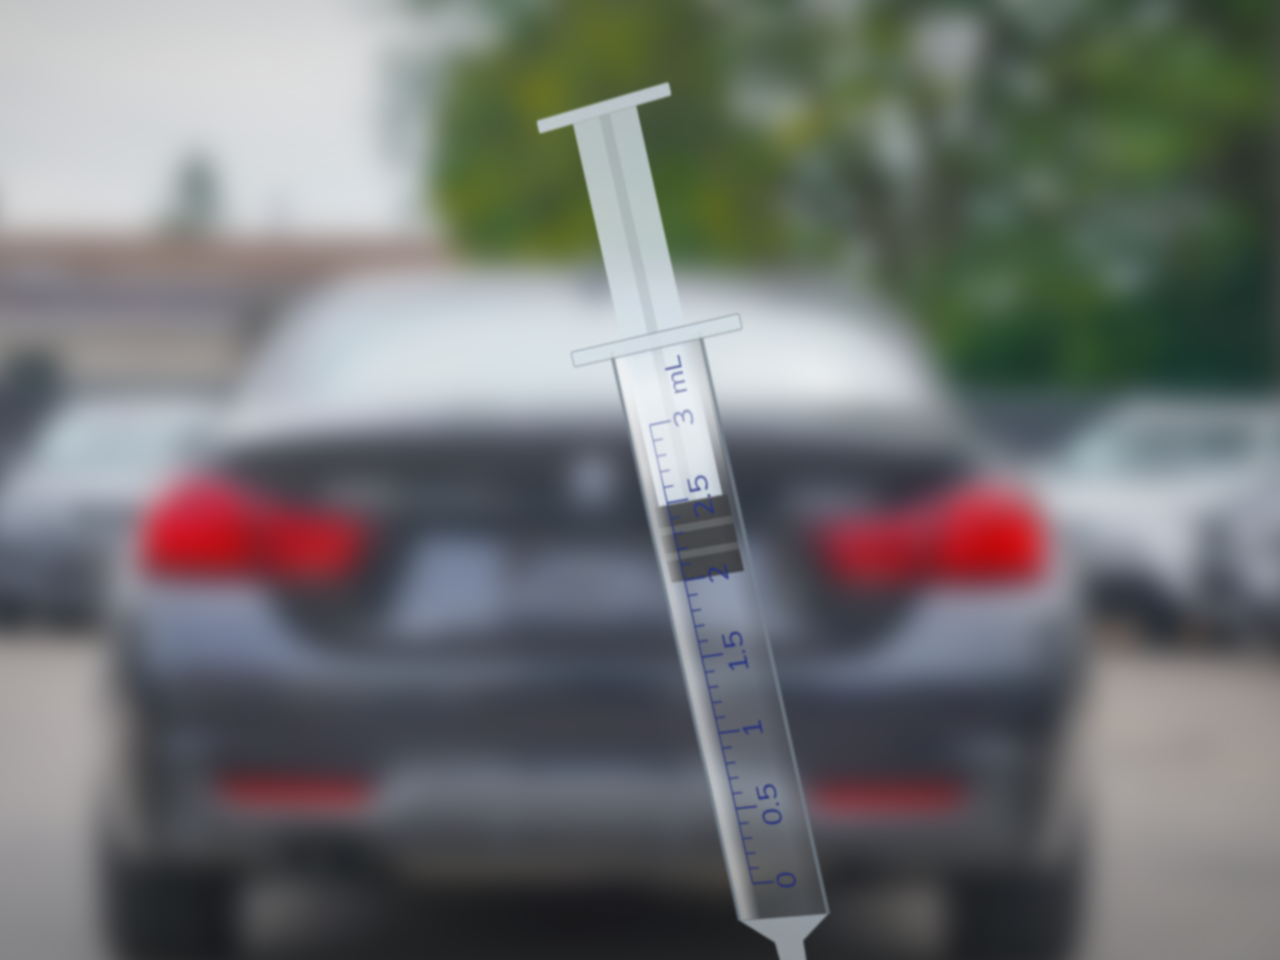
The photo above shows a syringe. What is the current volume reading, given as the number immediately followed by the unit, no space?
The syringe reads 2mL
